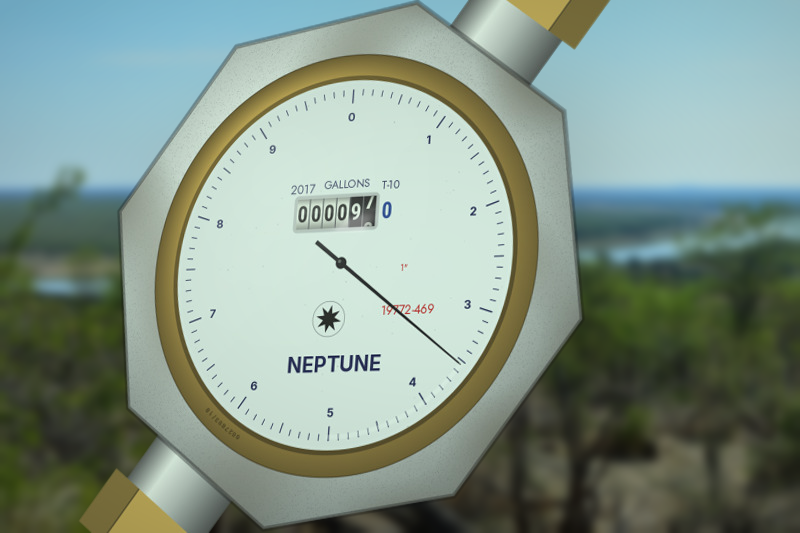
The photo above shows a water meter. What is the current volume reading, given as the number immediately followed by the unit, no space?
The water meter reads 973.5gal
